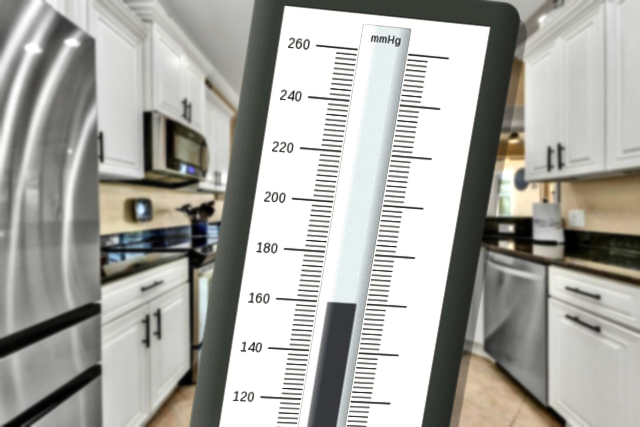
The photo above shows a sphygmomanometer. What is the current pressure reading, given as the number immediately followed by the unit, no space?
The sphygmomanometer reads 160mmHg
